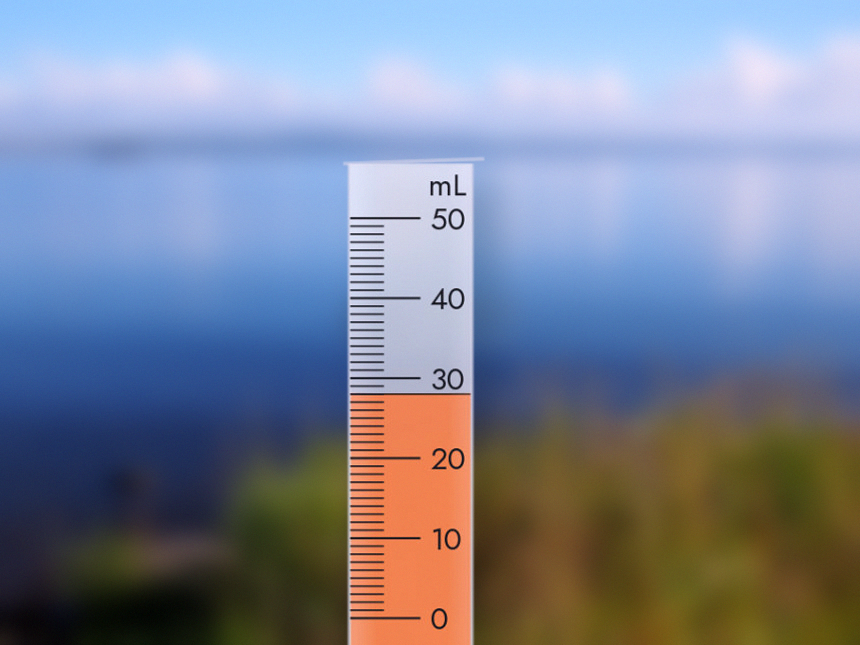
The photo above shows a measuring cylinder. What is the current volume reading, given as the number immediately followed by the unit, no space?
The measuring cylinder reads 28mL
